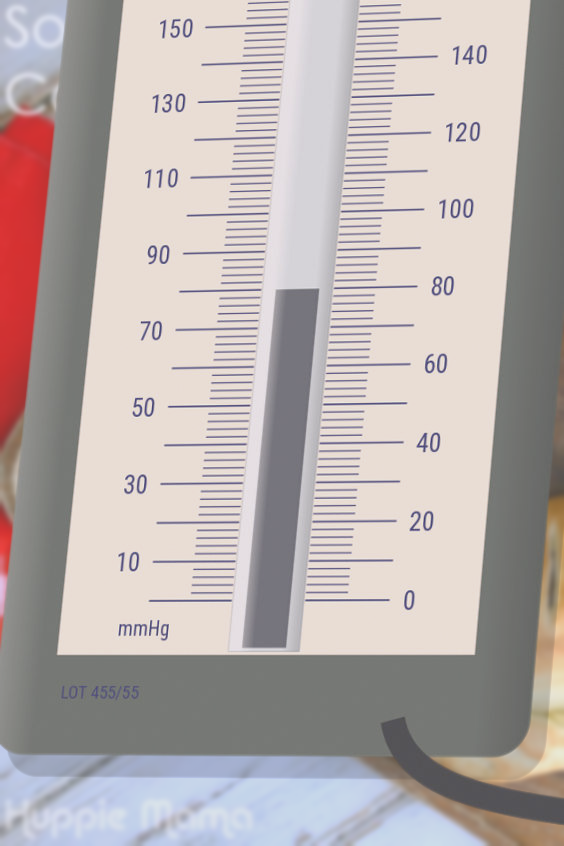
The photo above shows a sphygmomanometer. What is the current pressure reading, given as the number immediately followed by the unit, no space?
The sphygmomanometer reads 80mmHg
